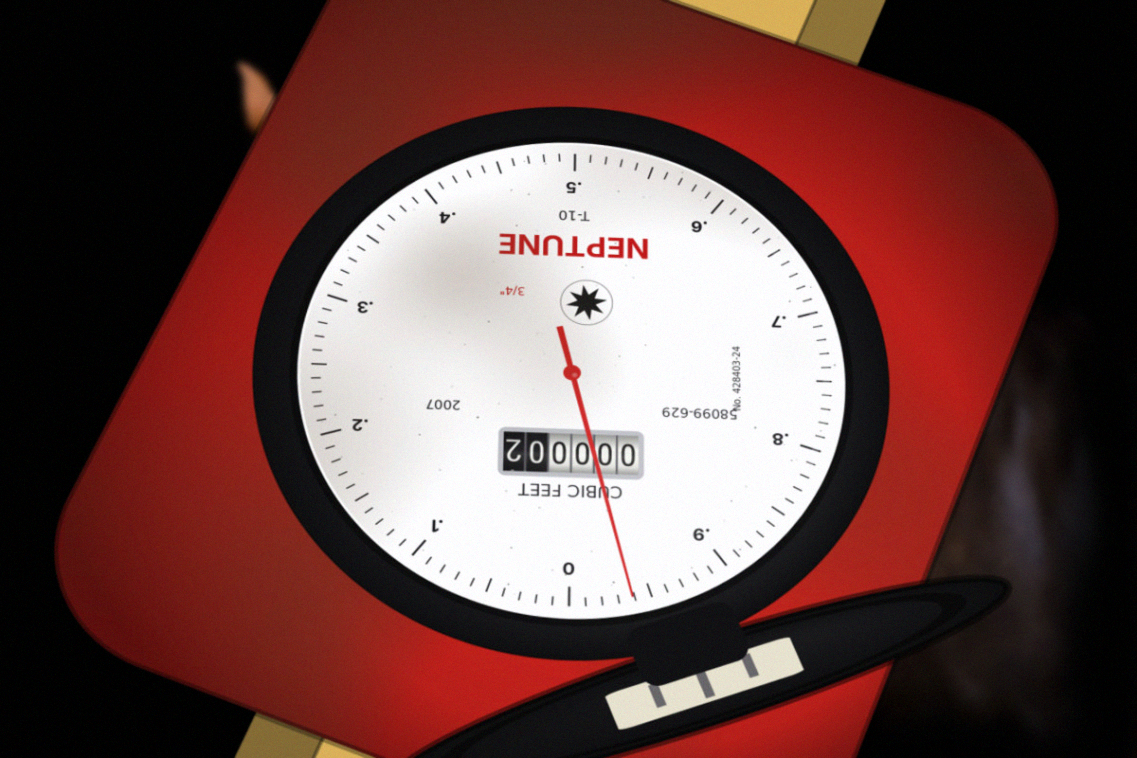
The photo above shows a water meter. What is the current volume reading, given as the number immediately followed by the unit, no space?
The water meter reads 1.96ft³
